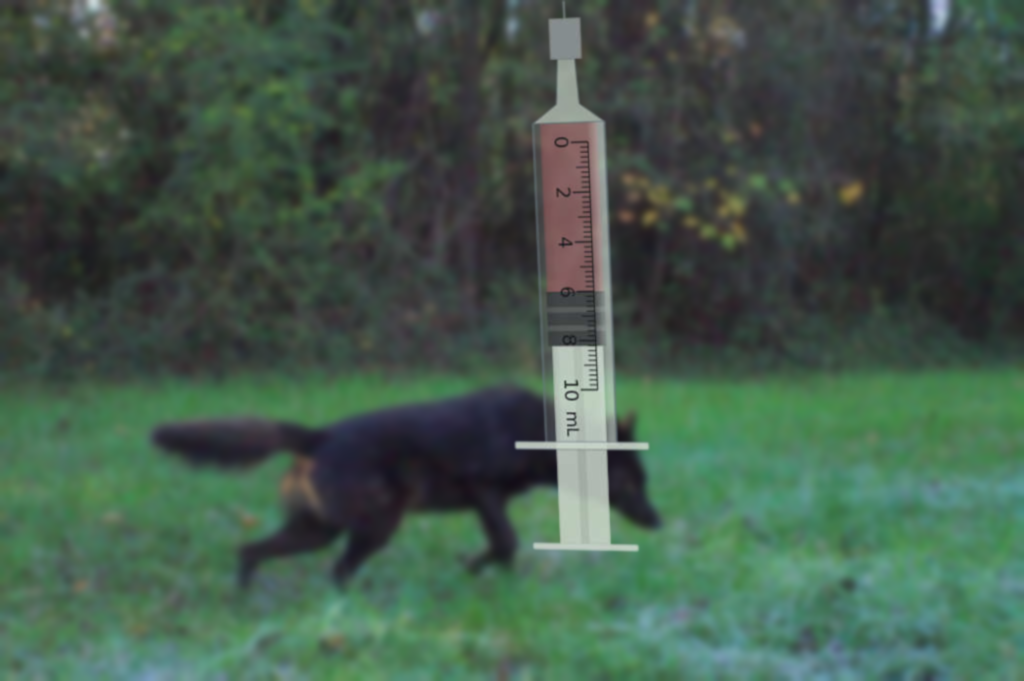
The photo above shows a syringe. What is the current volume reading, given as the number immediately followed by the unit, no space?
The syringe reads 6mL
